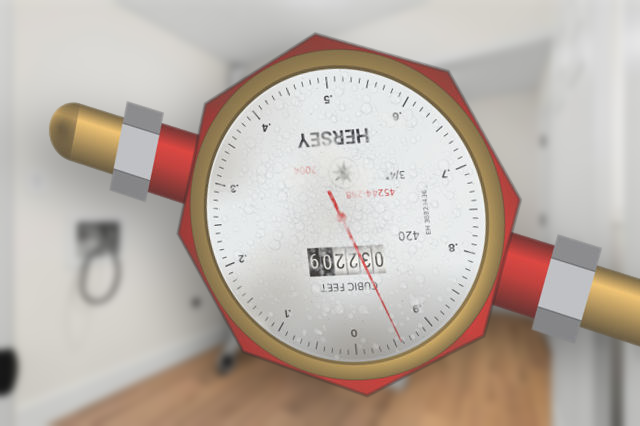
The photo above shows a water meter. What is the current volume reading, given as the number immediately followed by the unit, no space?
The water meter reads 32208.94ft³
